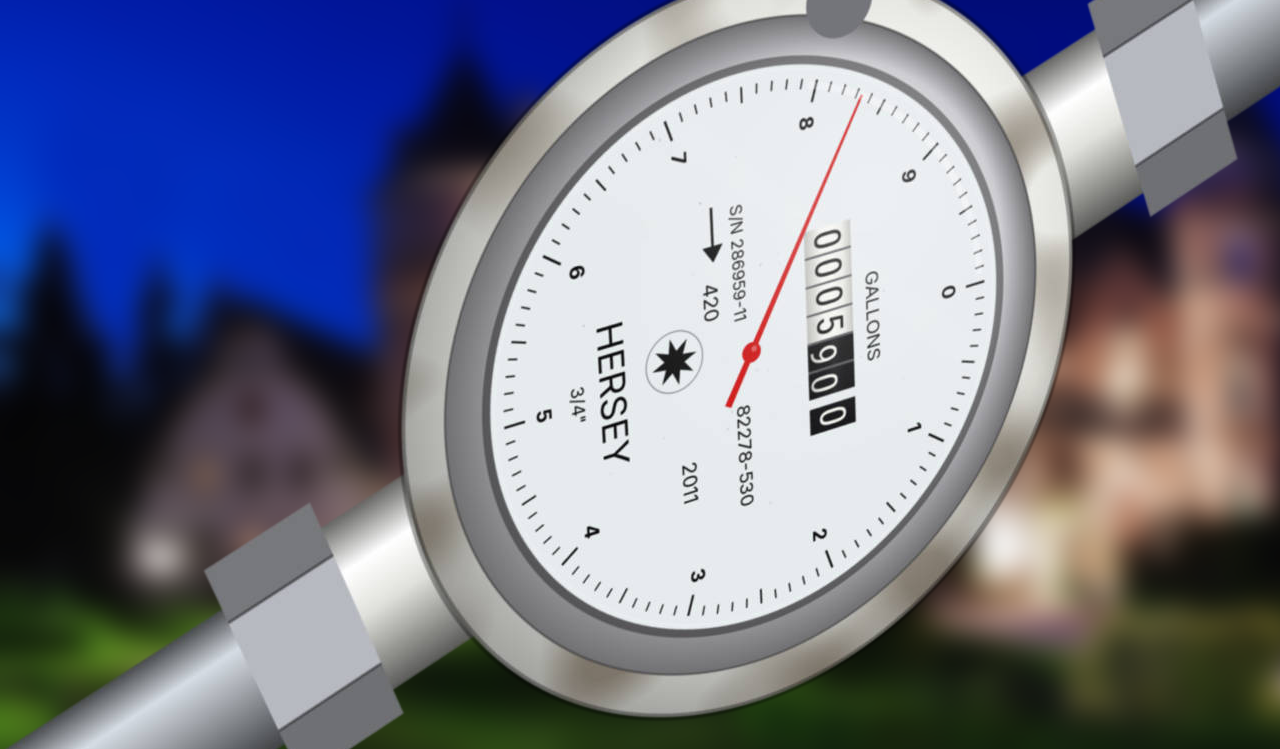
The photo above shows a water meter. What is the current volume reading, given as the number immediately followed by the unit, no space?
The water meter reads 5898.3gal
